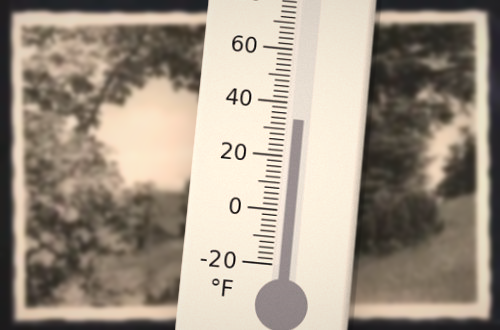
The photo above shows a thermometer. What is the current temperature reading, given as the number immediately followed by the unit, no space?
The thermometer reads 34°F
